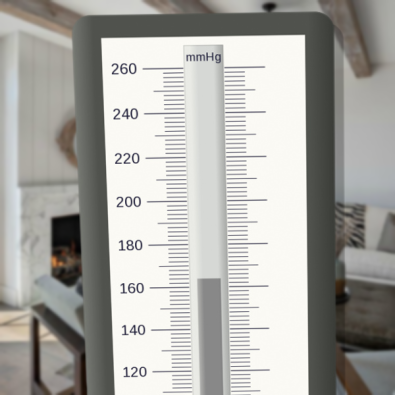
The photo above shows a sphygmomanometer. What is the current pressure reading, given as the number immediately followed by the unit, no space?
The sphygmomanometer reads 164mmHg
